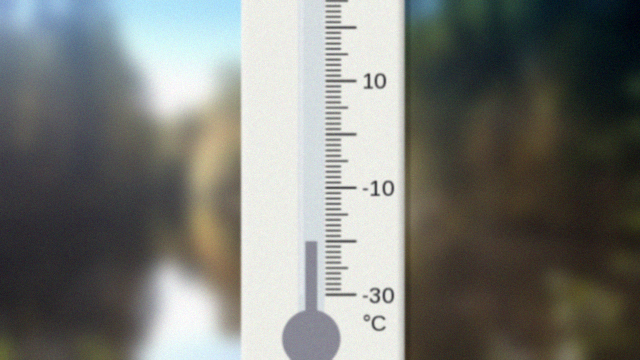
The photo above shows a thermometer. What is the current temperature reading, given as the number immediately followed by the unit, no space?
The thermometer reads -20°C
